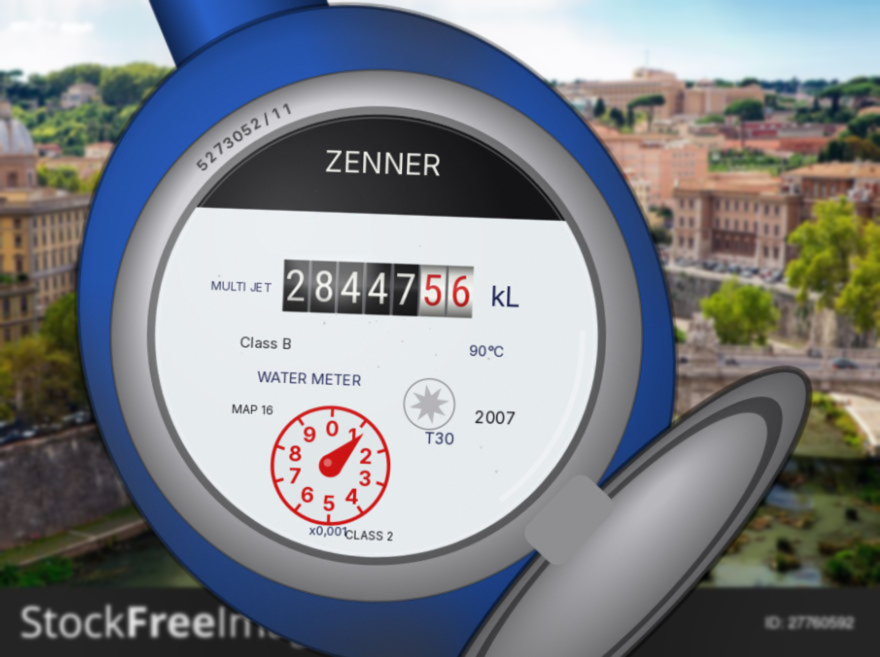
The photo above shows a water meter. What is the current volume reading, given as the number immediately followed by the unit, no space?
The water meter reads 28447.561kL
